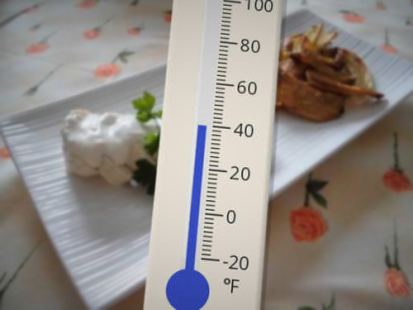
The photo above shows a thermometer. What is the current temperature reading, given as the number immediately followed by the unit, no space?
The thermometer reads 40°F
